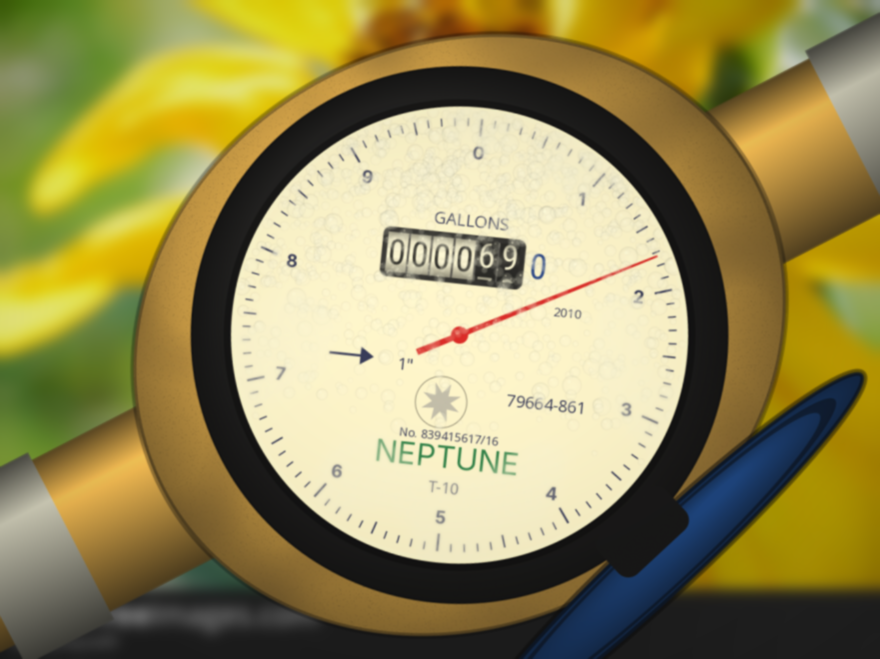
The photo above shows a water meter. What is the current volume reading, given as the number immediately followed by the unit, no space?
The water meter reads 691.7gal
